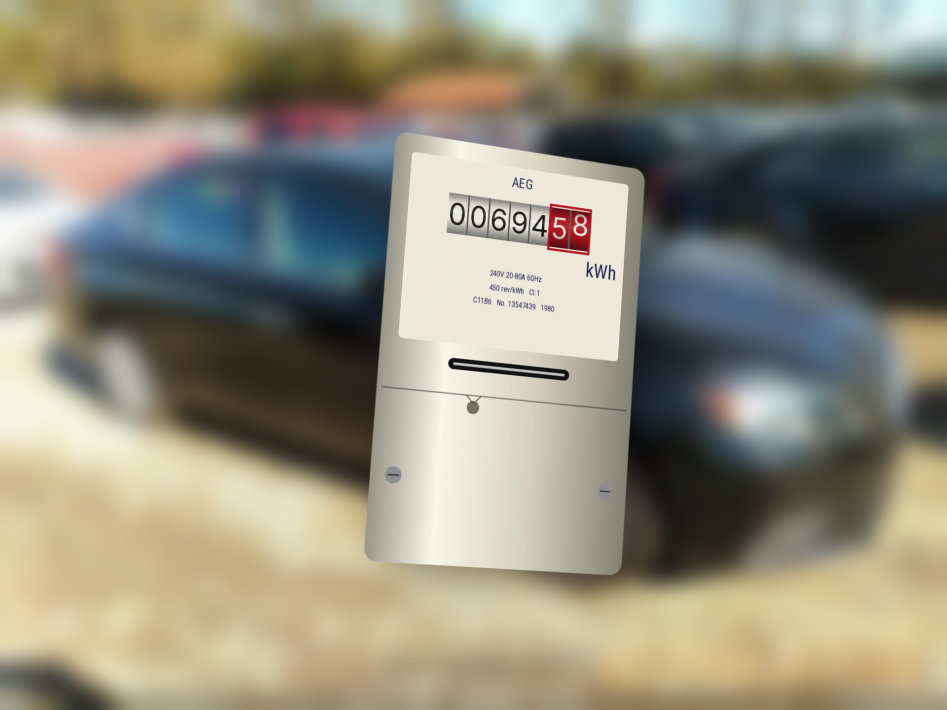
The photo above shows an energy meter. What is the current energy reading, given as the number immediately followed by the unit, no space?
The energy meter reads 694.58kWh
